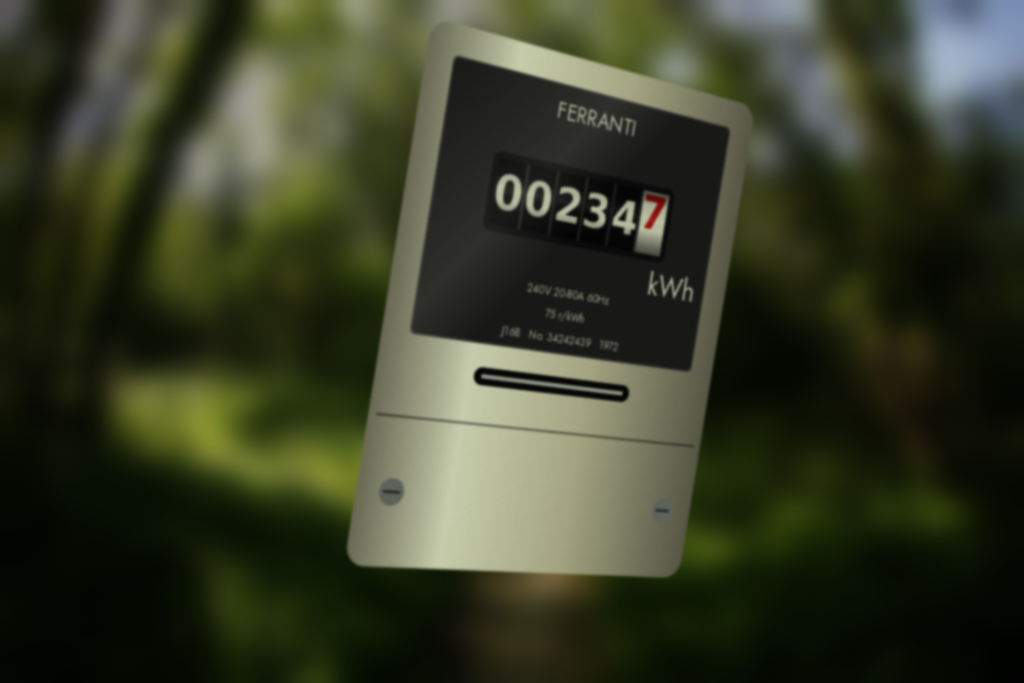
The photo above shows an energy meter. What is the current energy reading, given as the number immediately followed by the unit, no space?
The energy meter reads 234.7kWh
